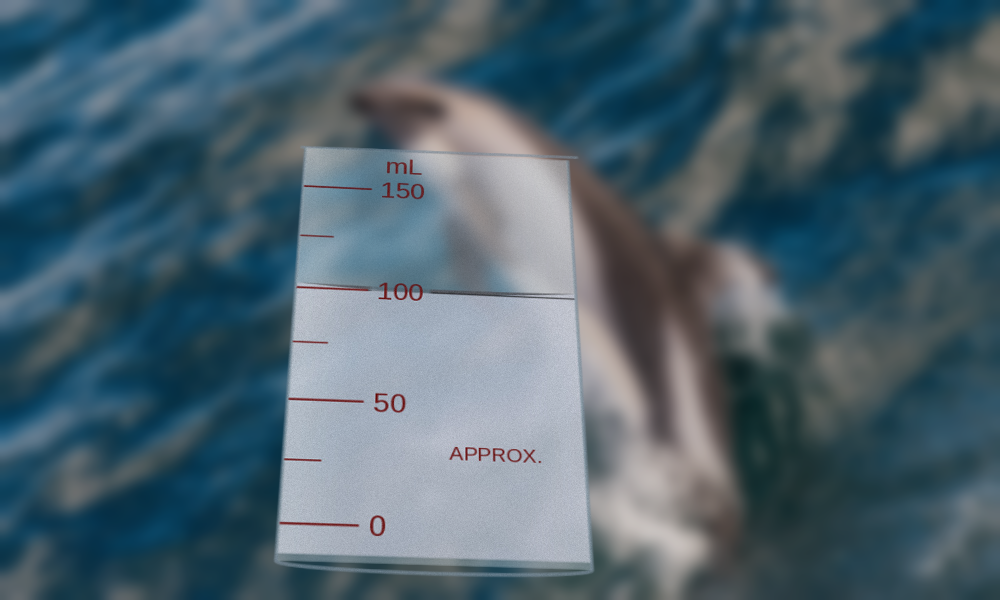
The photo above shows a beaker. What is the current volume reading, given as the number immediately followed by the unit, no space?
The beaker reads 100mL
